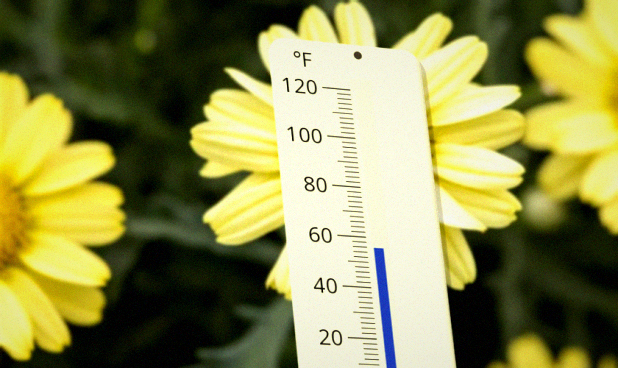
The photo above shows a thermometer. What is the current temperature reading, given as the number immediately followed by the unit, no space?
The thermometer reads 56°F
